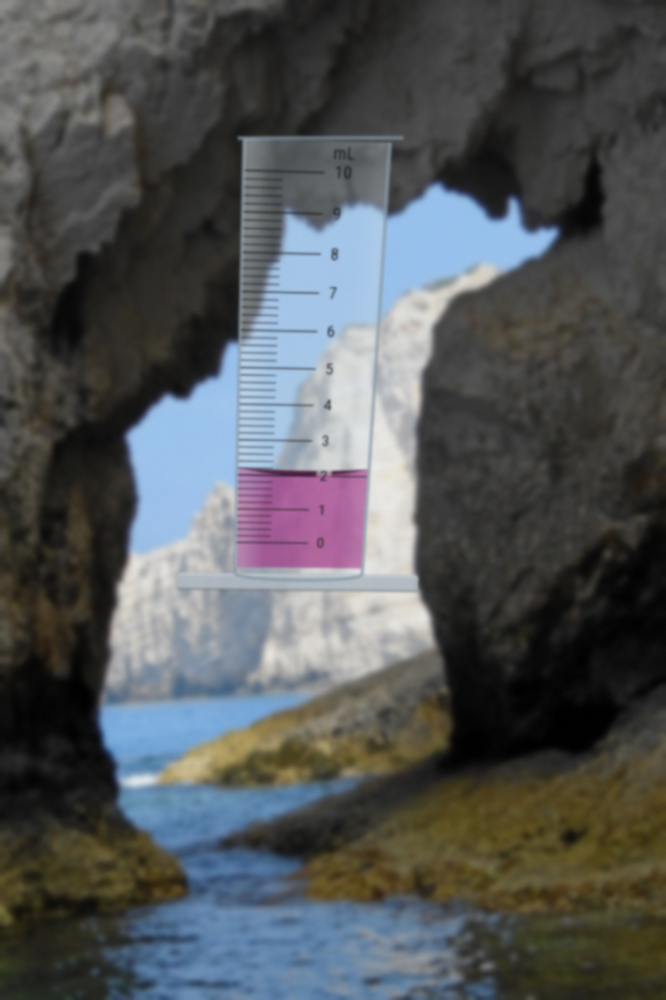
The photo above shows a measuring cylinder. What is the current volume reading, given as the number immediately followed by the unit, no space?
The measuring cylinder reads 2mL
